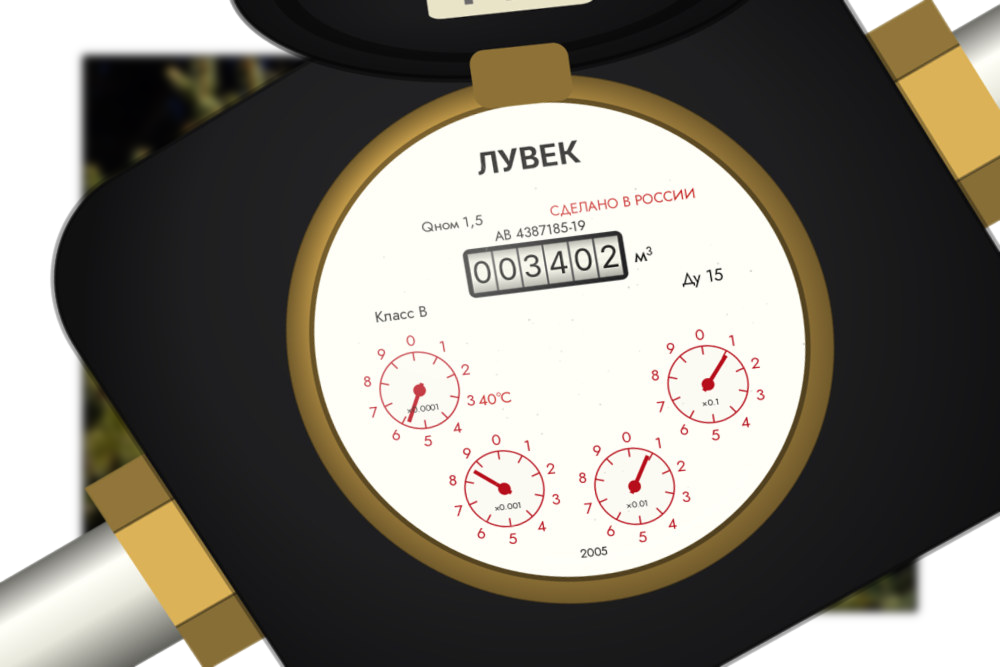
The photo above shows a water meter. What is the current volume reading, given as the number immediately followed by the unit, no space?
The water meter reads 3402.1085m³
